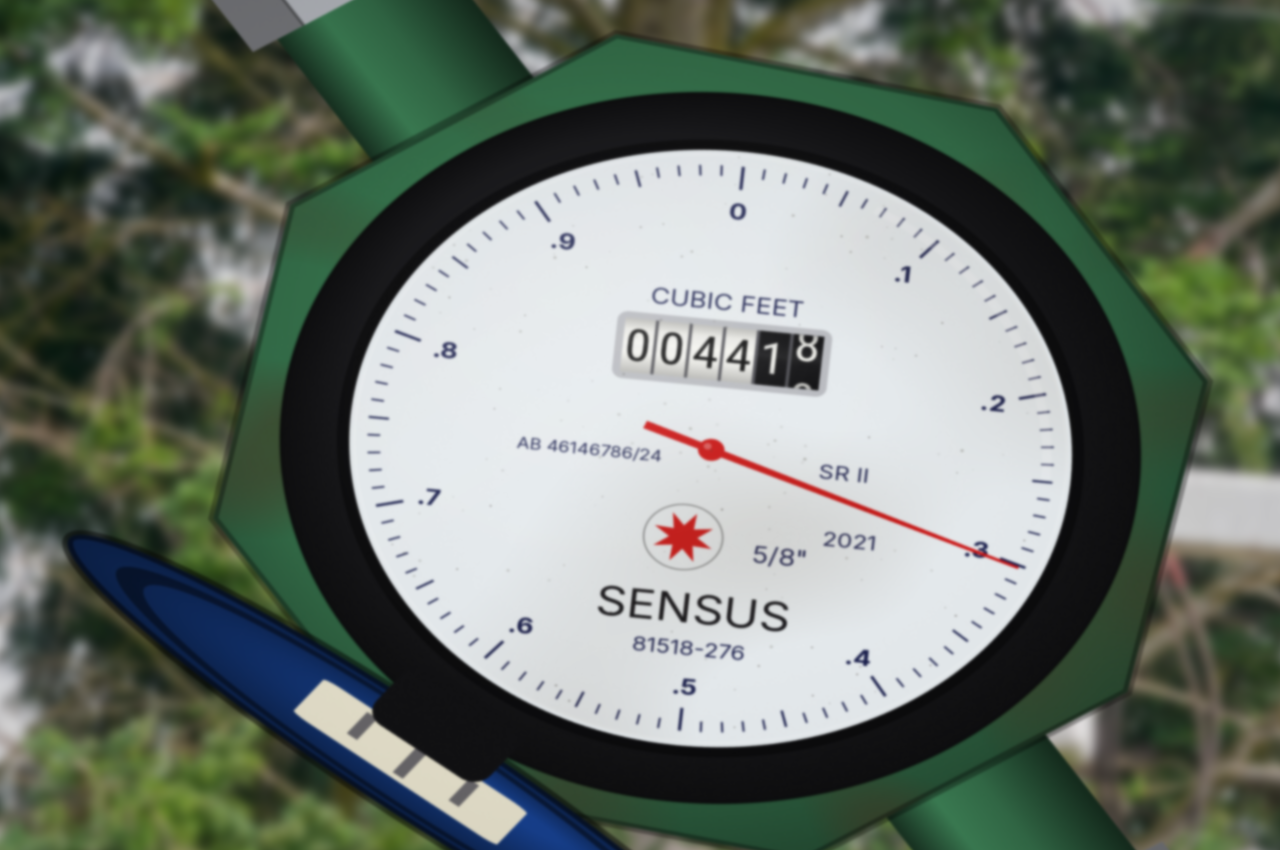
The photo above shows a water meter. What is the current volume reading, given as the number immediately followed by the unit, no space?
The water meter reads 4418.30ft³
